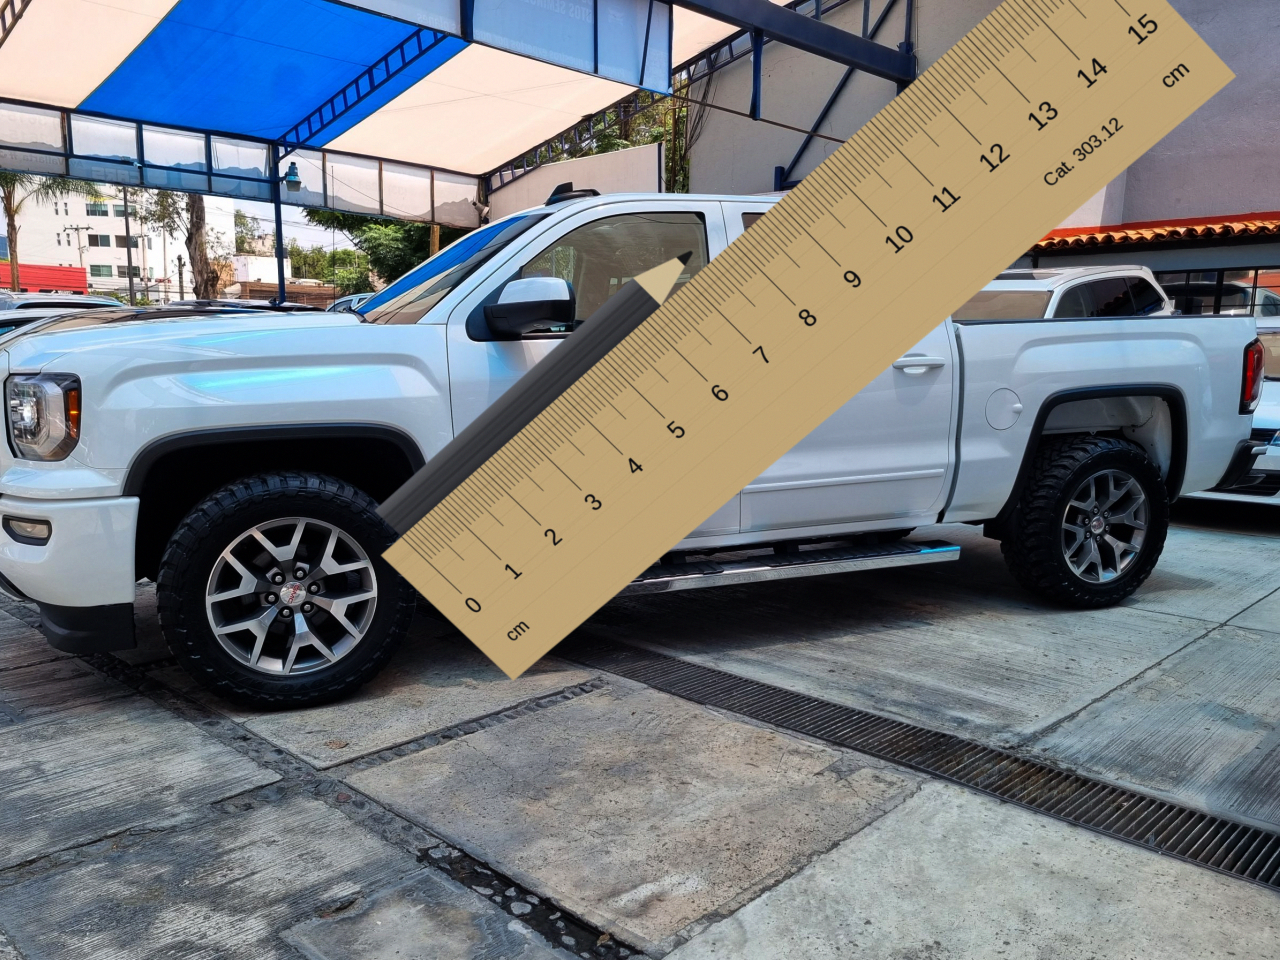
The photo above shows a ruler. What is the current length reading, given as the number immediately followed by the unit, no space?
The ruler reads 7.4cm
